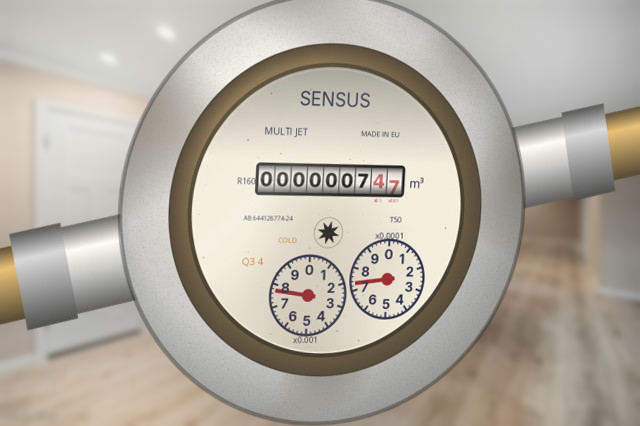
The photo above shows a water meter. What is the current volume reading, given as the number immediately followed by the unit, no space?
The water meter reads 7.4677m³
